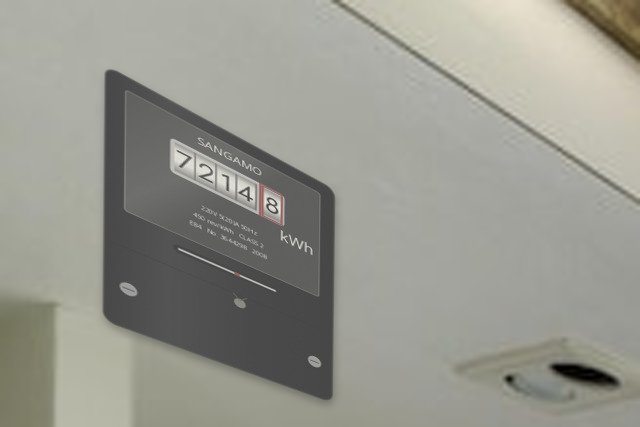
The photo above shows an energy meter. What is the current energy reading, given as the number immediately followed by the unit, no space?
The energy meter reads 7214.8kWh
